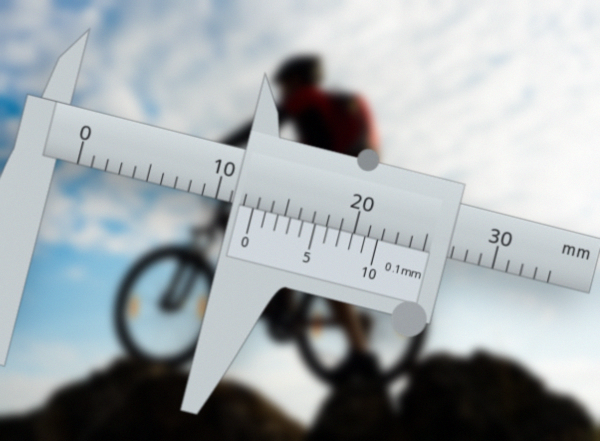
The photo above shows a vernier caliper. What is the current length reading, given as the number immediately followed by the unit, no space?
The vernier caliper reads 12.7mm
